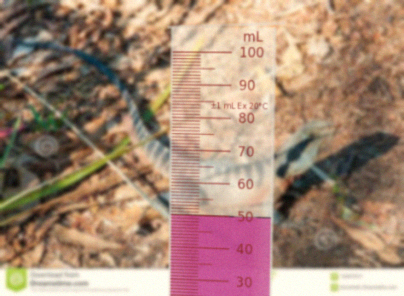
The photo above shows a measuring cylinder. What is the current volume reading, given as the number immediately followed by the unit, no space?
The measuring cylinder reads 50mL
